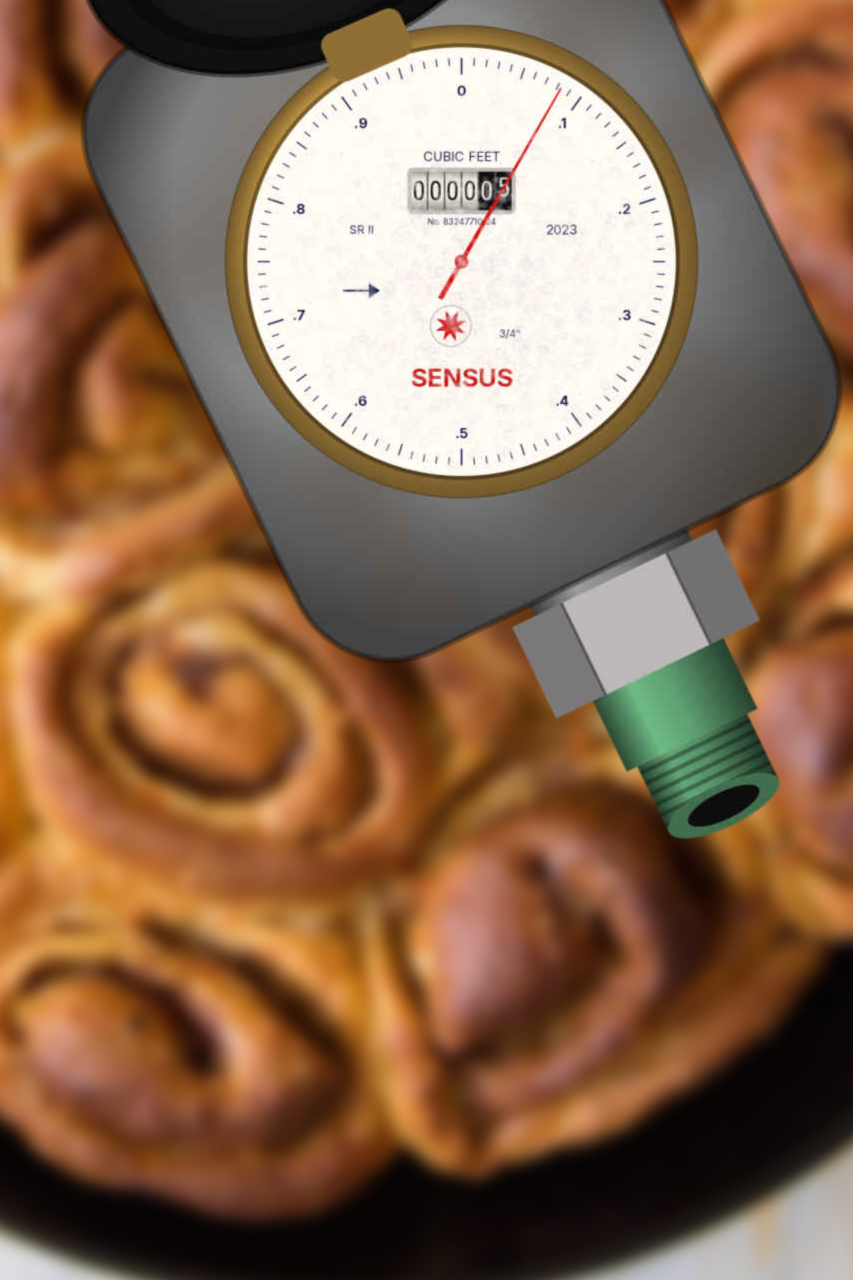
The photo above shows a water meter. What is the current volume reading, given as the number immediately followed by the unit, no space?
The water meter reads 5.08ft³
